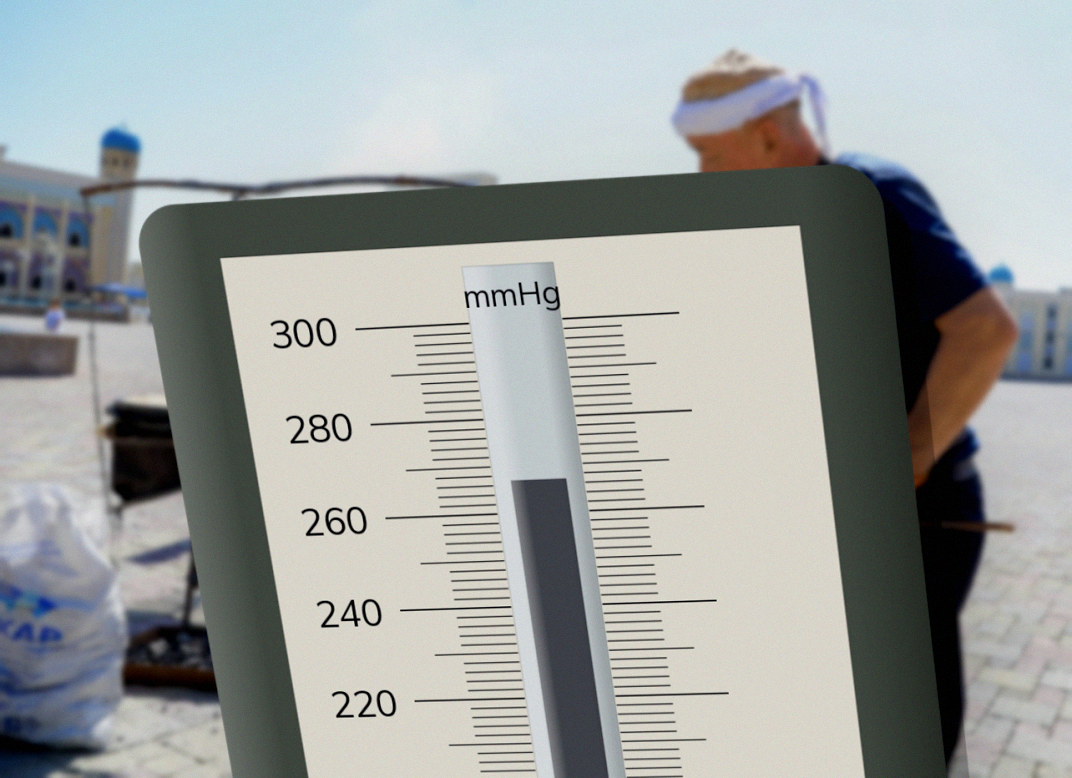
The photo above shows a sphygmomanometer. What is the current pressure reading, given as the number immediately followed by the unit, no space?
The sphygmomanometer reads 267mmHg
